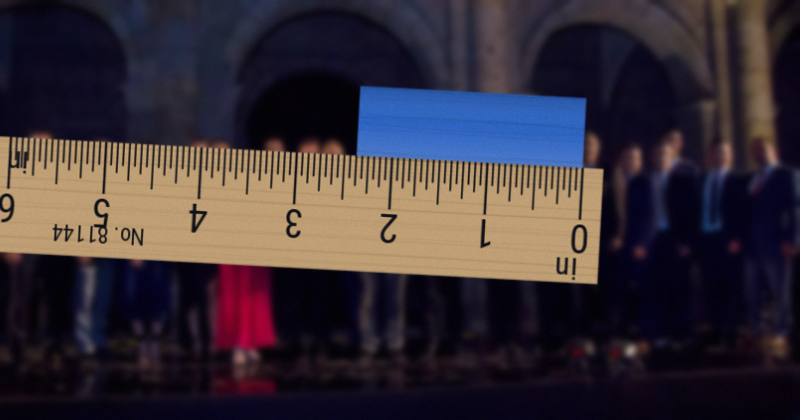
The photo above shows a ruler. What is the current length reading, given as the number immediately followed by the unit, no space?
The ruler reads 2.375in
